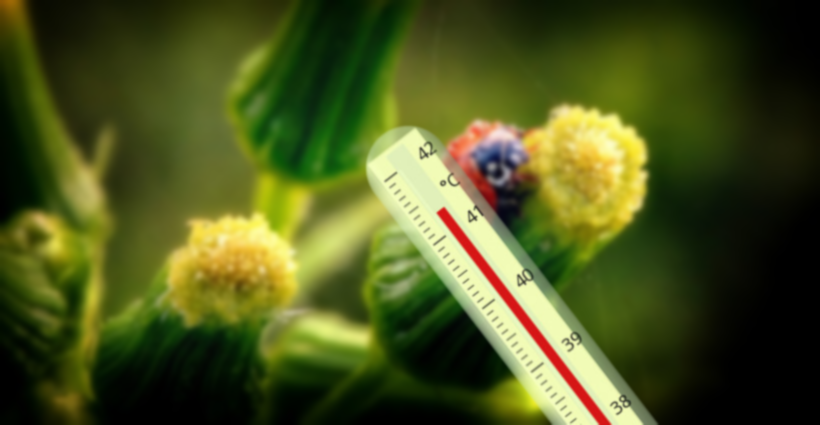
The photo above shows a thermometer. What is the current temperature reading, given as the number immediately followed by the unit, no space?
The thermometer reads 41.3°C
